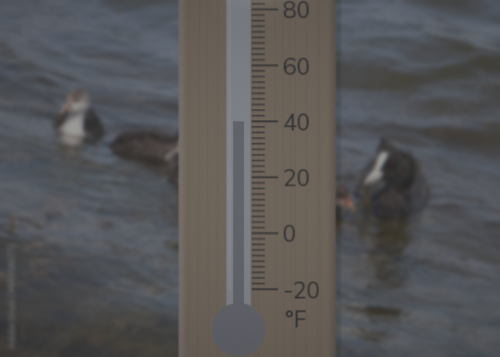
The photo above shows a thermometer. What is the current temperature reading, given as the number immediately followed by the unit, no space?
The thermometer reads 40°F
